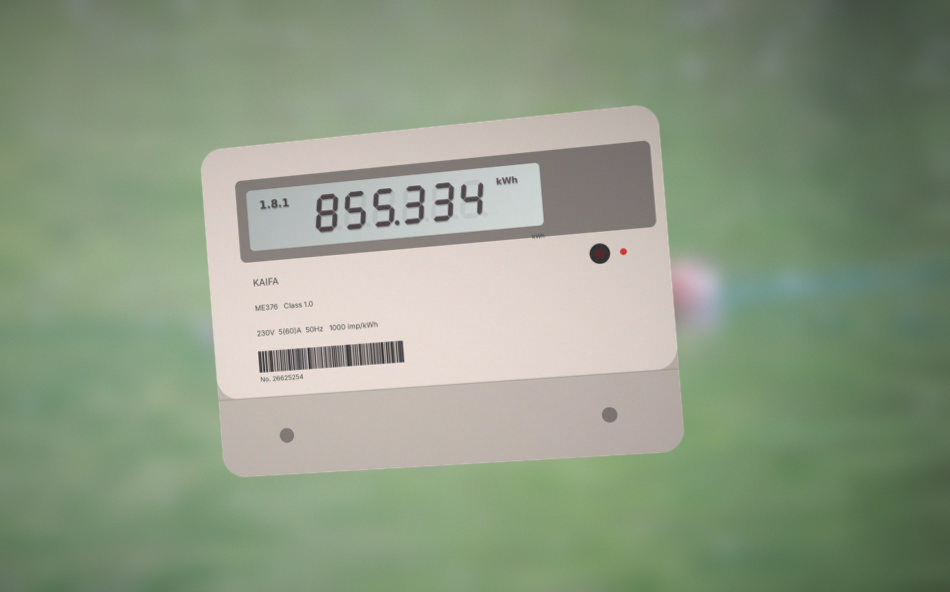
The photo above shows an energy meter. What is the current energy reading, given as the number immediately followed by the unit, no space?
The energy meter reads 855.334kWh
